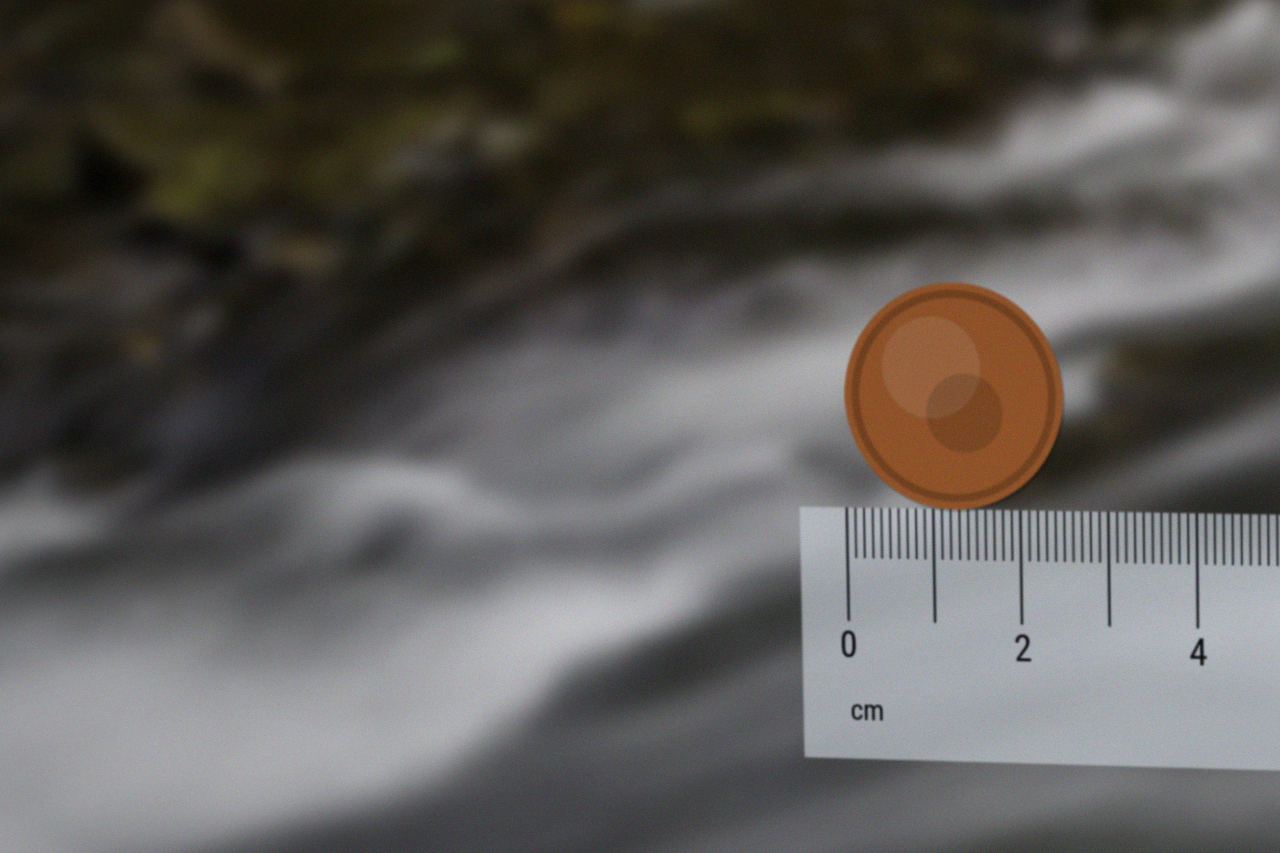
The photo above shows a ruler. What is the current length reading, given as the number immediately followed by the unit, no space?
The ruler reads 2.5cm
